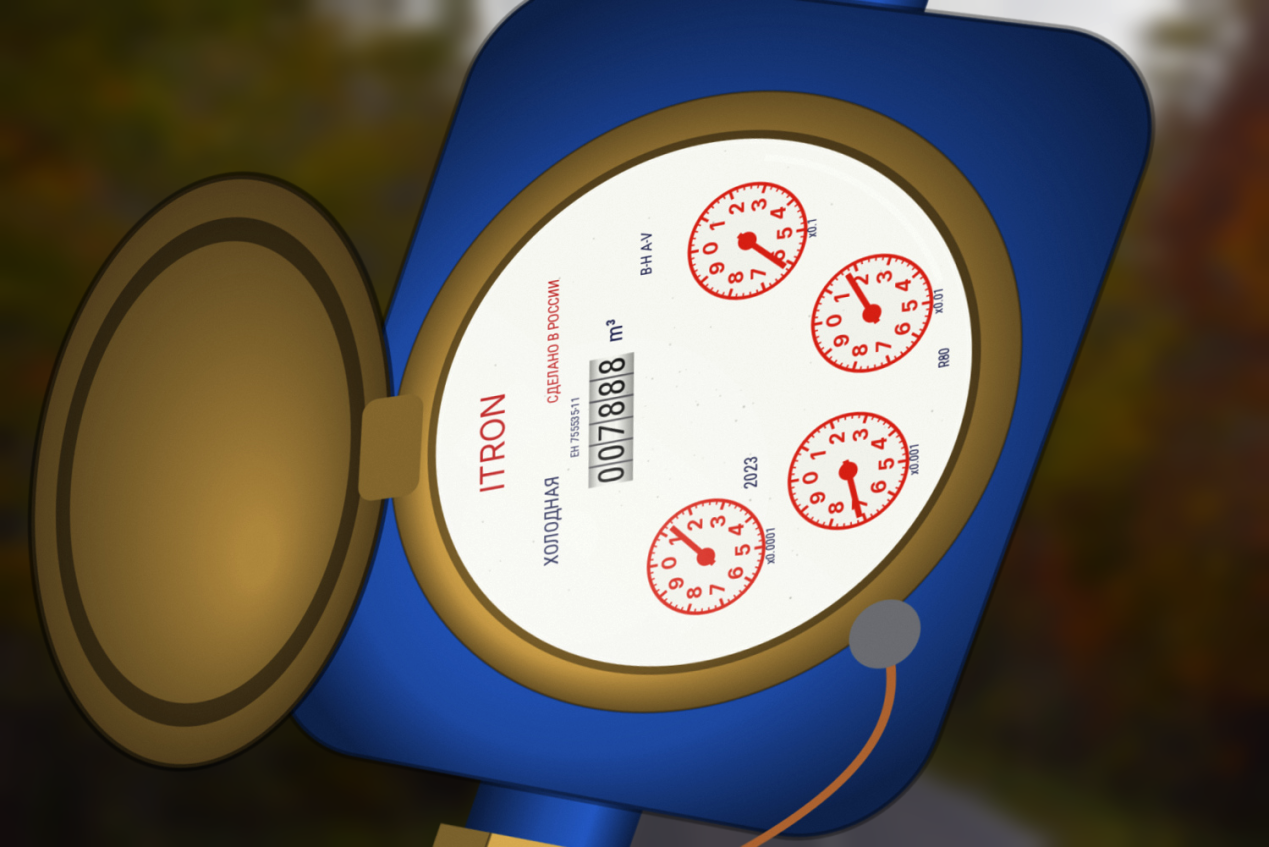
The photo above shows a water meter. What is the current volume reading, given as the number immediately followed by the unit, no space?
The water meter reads 7888.6171m³
